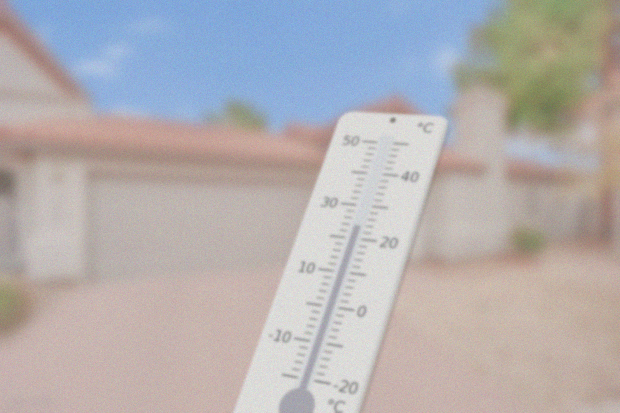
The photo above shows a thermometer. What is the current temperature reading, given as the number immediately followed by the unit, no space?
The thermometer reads 24°C
